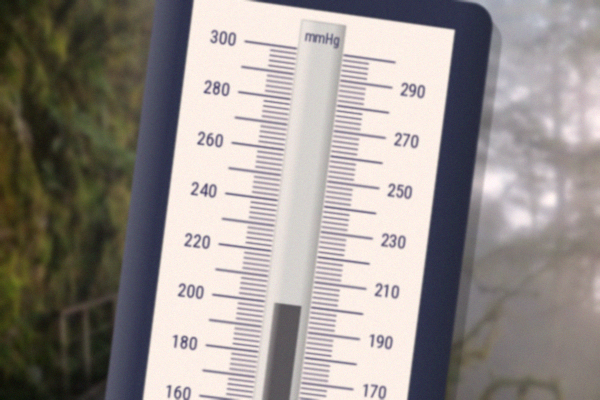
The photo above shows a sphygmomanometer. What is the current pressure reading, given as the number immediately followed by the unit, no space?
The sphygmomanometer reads 200mmHg
